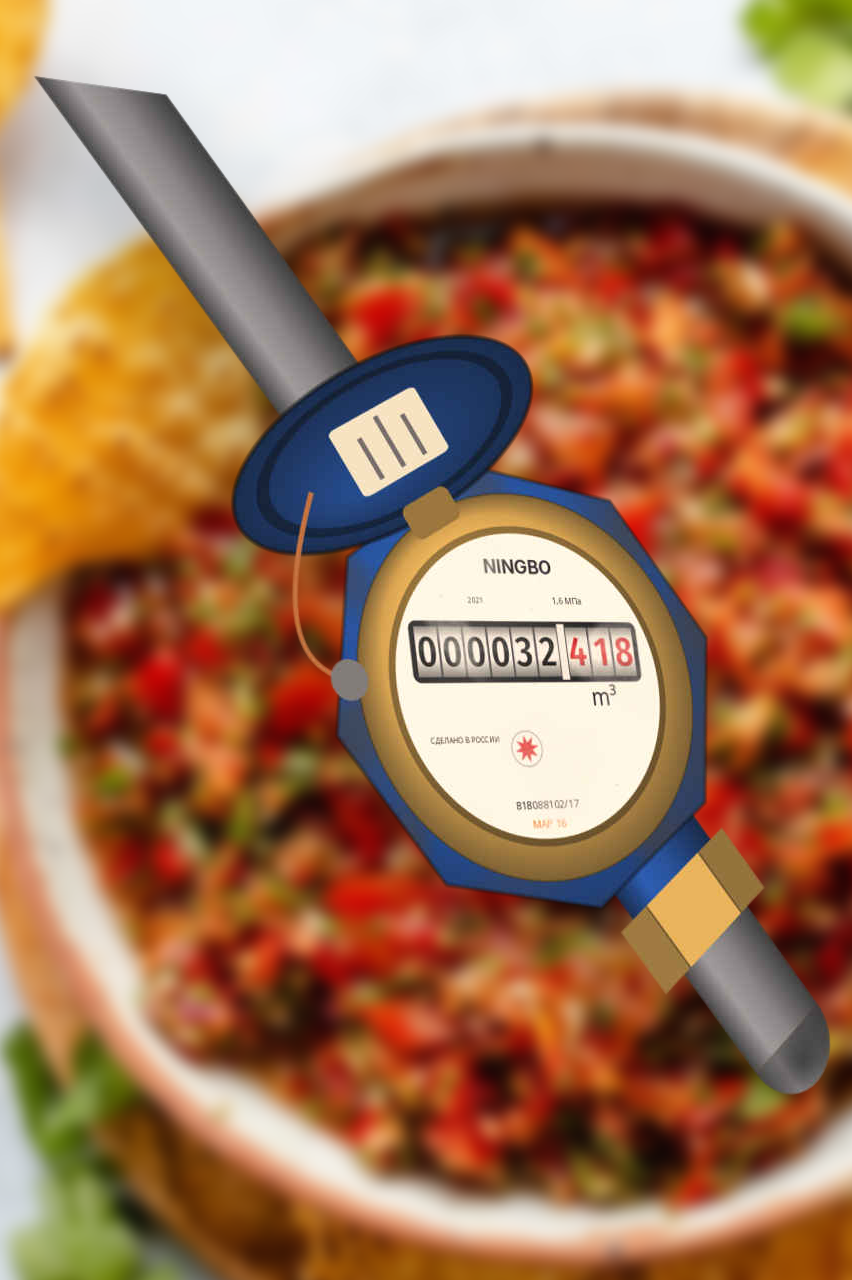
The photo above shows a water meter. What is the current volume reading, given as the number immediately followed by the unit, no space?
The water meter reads 32.418m³
